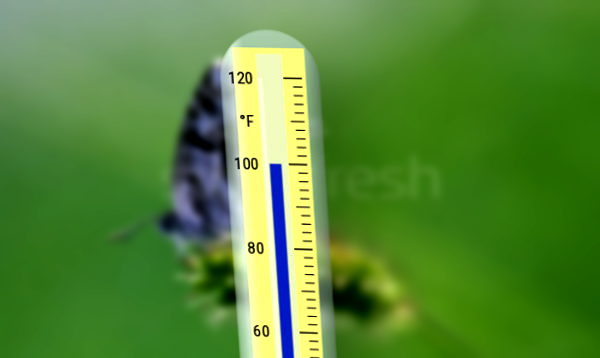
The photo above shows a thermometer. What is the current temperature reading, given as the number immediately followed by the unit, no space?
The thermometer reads 100°F
